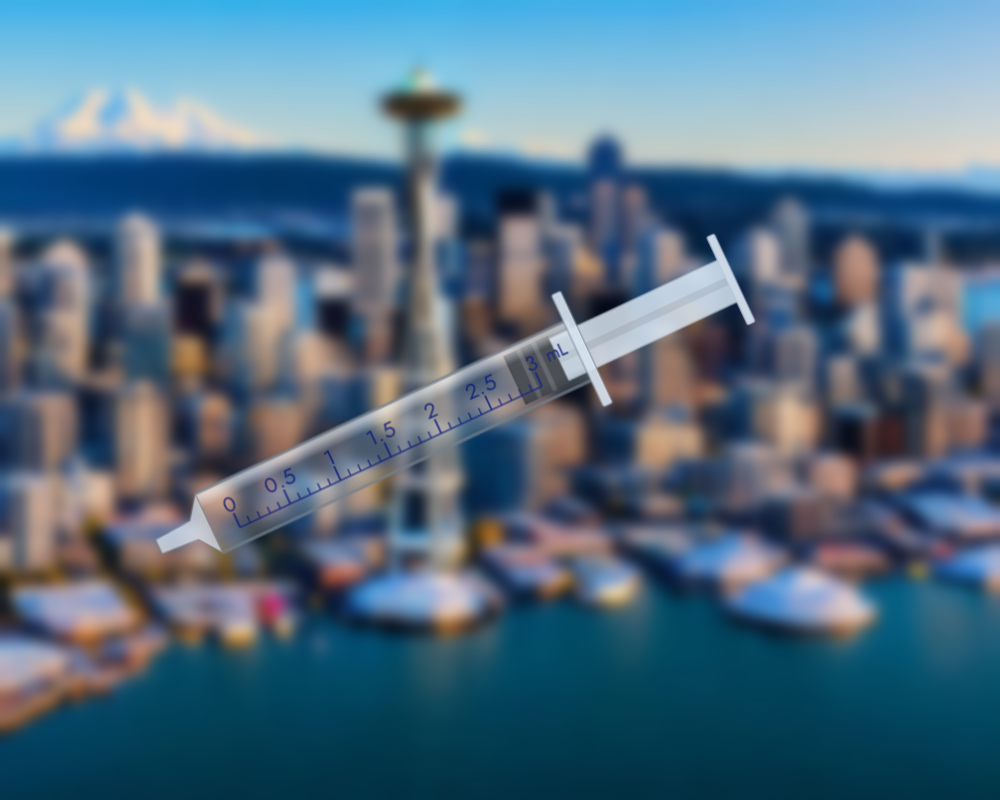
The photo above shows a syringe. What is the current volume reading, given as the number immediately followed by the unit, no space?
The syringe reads 2.8mL
